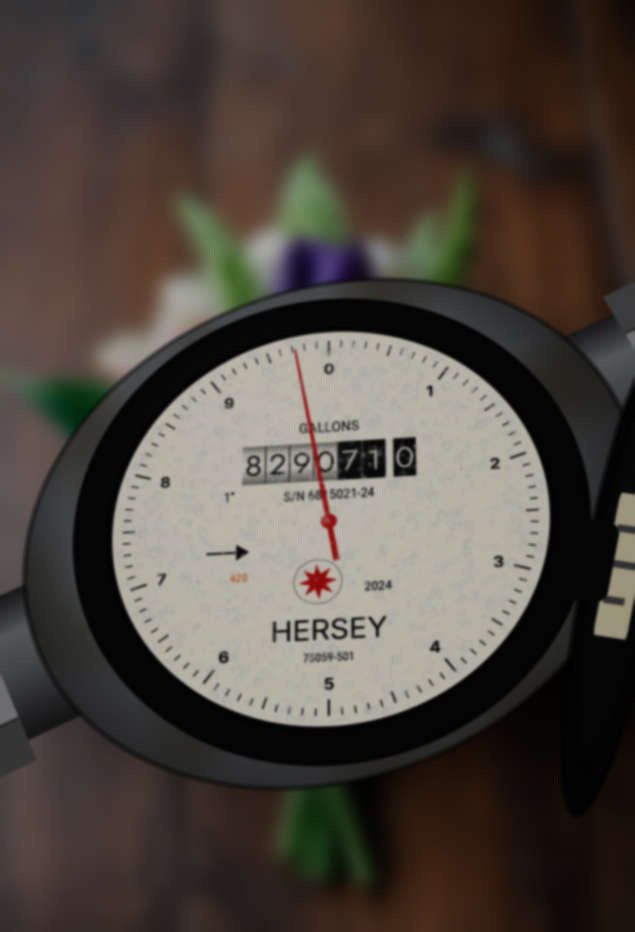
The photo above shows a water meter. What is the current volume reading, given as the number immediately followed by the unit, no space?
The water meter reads 8290709.7gal
